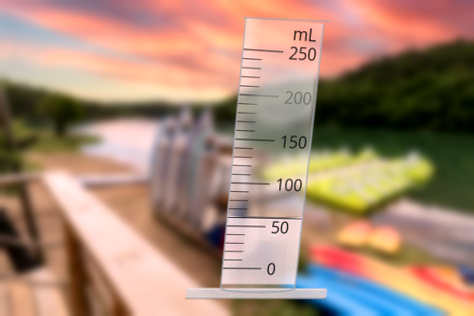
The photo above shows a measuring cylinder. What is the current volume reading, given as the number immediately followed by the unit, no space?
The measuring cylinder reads 60mL
